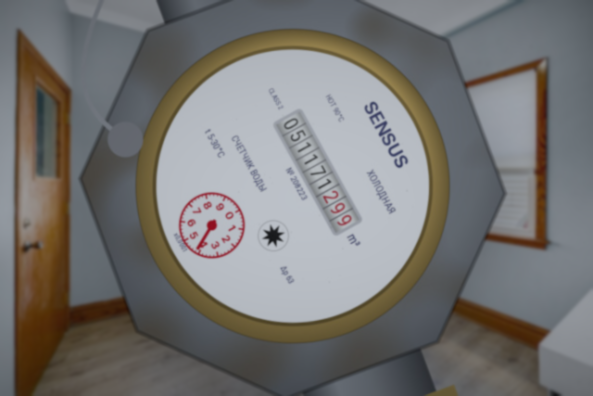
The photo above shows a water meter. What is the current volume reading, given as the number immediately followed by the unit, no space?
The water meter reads 51171.2994m³
